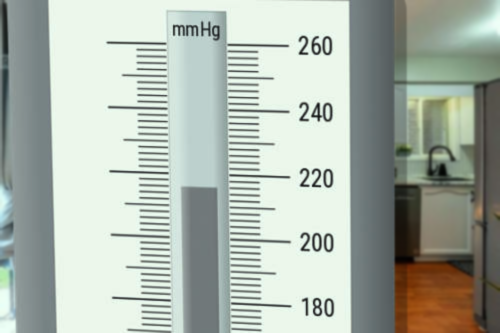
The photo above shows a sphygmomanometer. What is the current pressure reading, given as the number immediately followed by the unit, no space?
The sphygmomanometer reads 216mmHg
